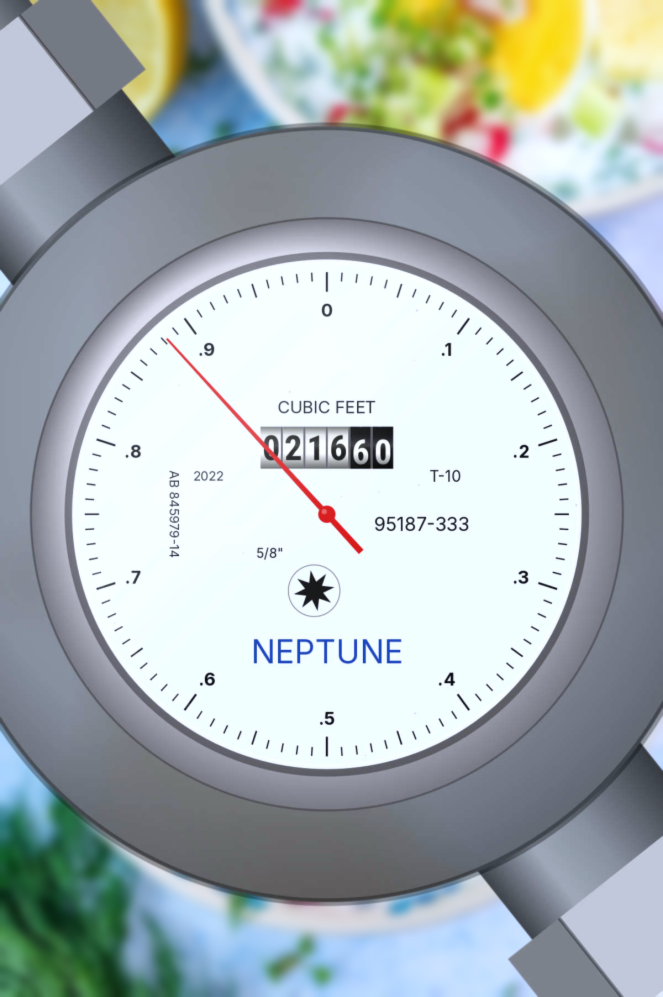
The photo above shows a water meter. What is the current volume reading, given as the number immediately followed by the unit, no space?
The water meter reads 21659.88ft³
